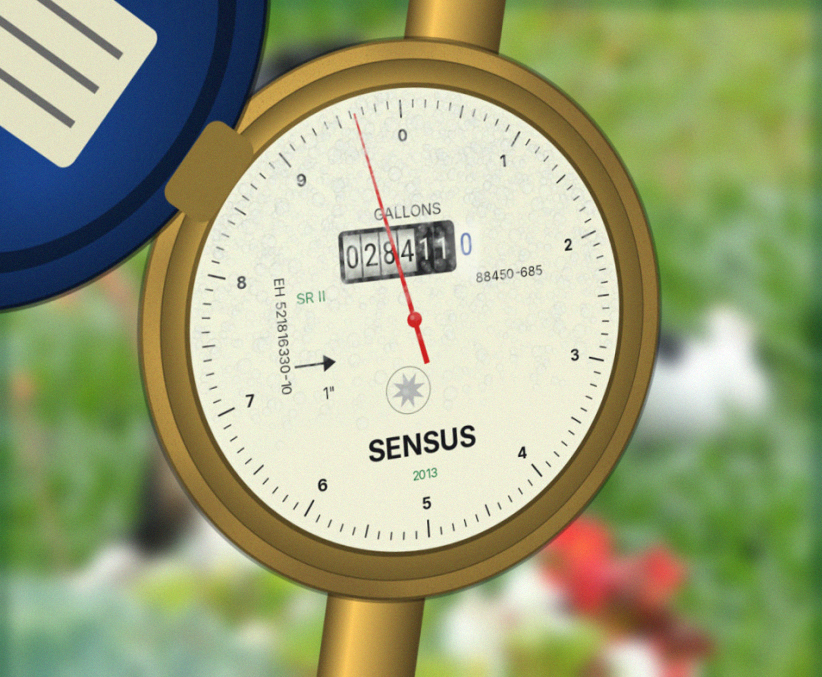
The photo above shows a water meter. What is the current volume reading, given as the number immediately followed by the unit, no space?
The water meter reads 284109.6gal
